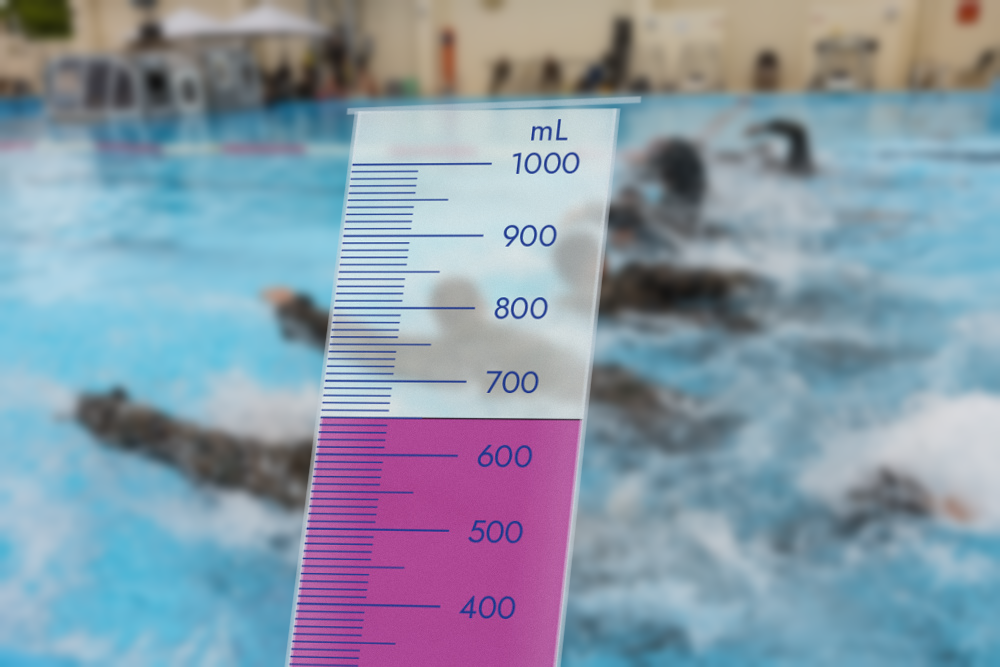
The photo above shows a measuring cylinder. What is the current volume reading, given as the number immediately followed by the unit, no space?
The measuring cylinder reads 650mL
